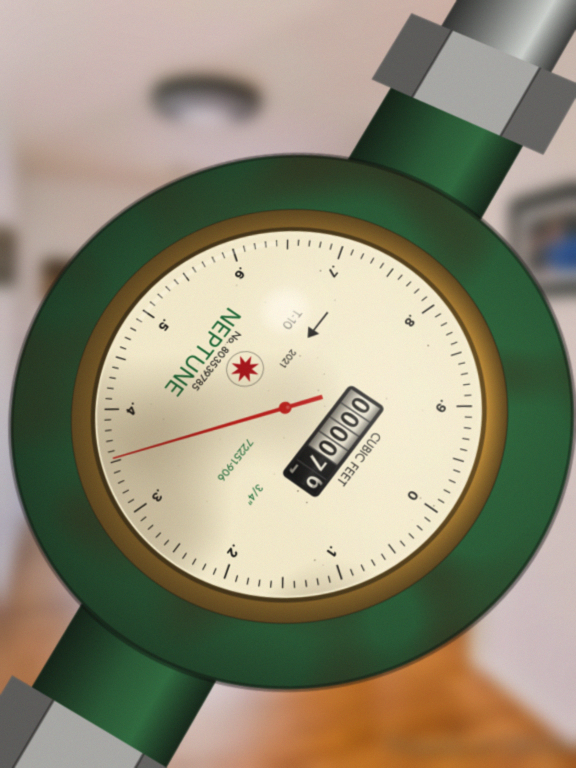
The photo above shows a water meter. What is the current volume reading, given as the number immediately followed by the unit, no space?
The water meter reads 76.35ft³
